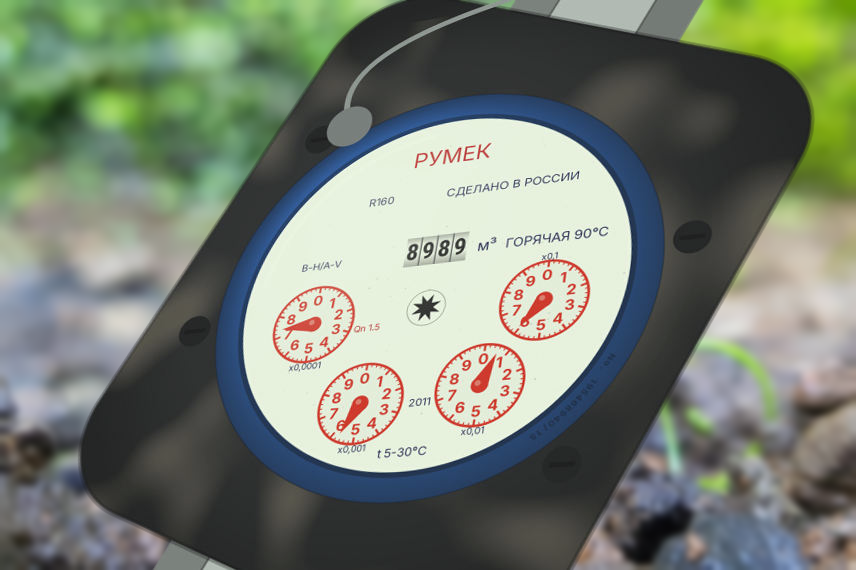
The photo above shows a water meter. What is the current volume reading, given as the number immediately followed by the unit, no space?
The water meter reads 8989.6057m³
